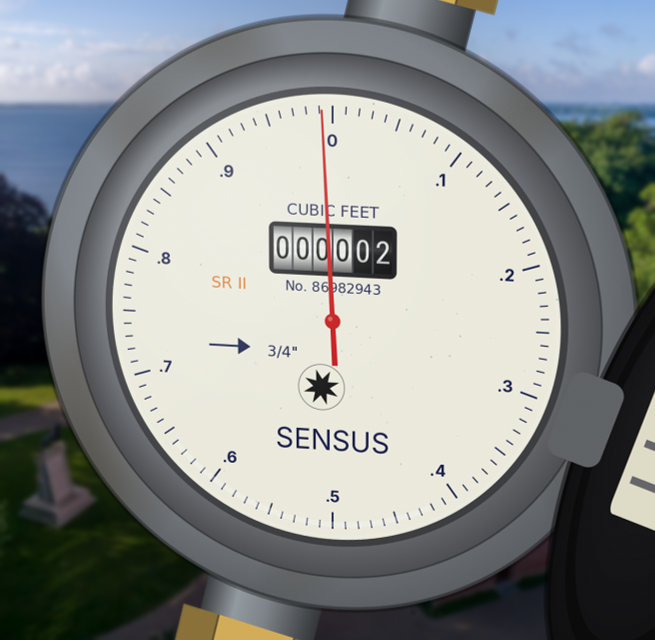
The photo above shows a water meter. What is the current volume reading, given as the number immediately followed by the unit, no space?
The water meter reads 1.99ft³
